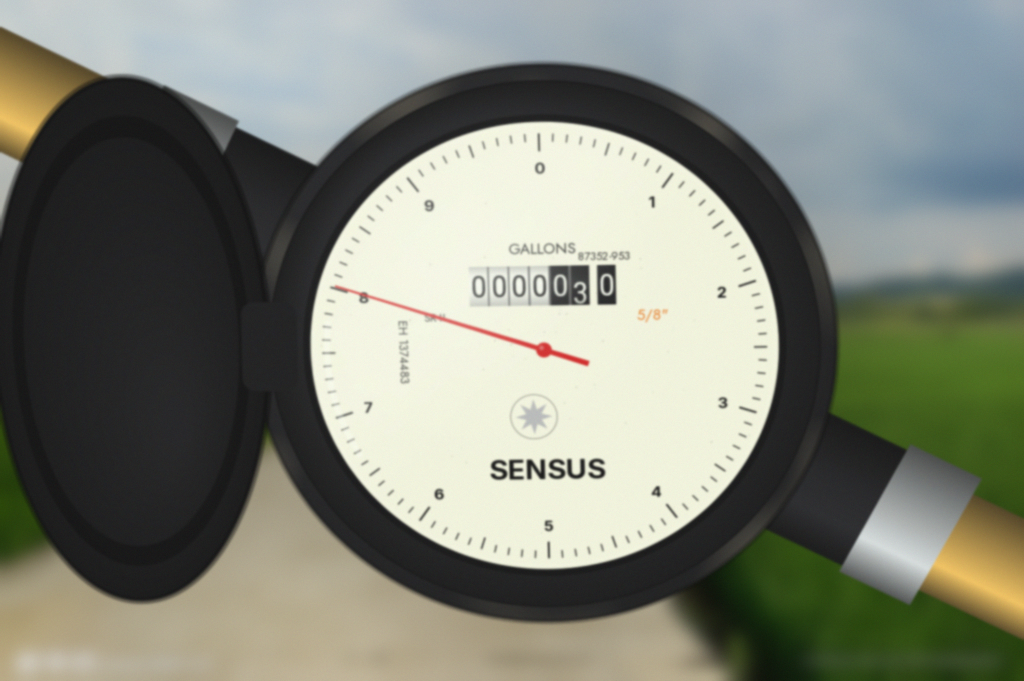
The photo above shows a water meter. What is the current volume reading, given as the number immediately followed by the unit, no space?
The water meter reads 28.0gal
